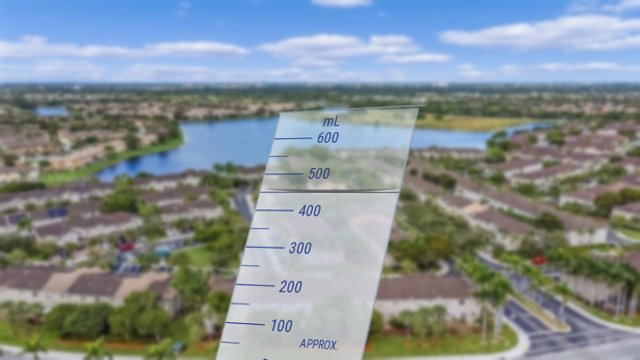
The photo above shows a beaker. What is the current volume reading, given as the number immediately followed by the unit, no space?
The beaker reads 450mL
